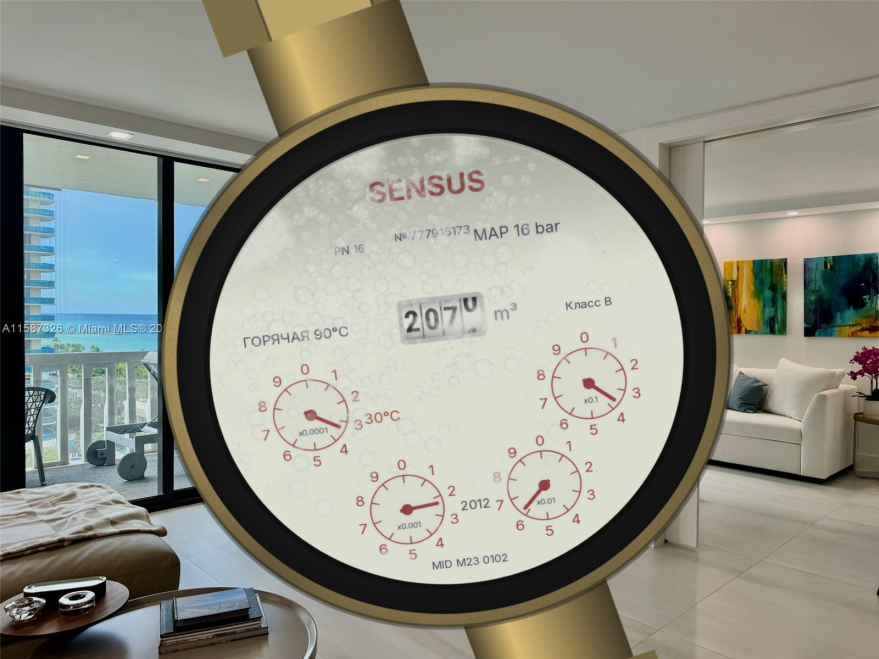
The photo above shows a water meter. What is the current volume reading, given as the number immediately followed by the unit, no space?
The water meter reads 2070.3623m³
